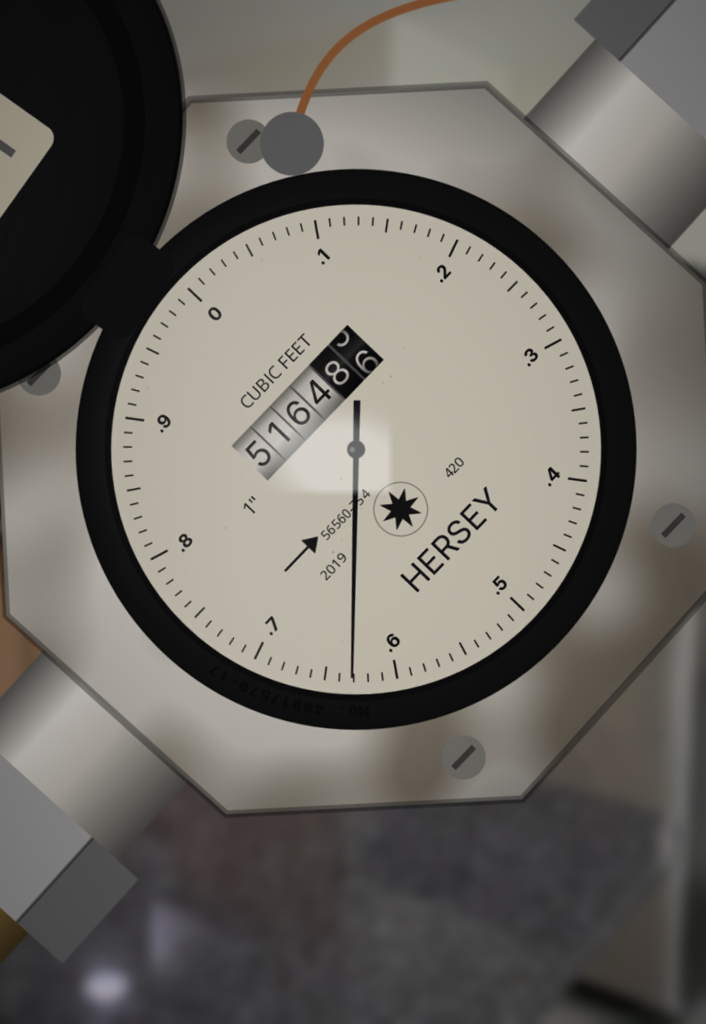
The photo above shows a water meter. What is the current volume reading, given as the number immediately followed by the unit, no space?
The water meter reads 516485.63ft³
